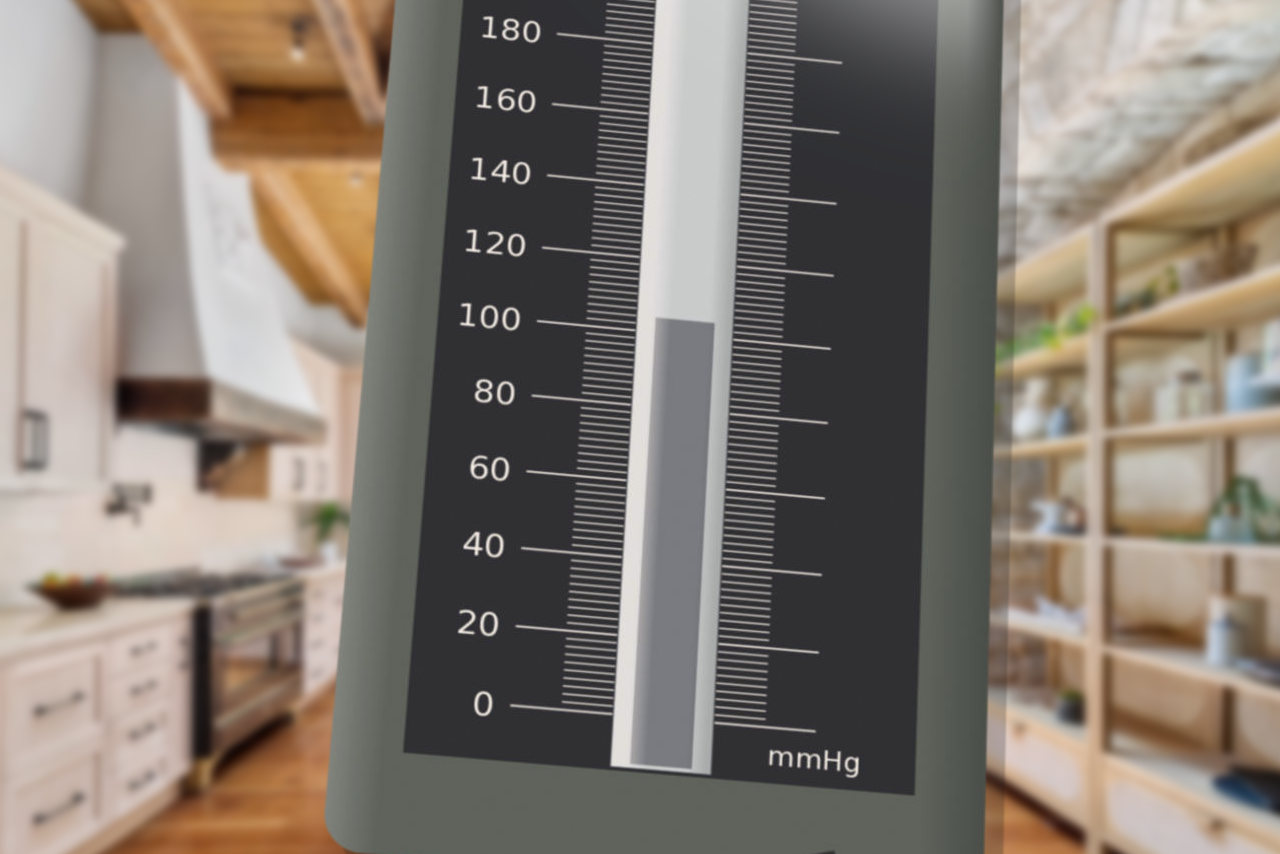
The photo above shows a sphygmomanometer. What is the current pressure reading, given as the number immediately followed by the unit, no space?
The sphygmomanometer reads 104mmHg
